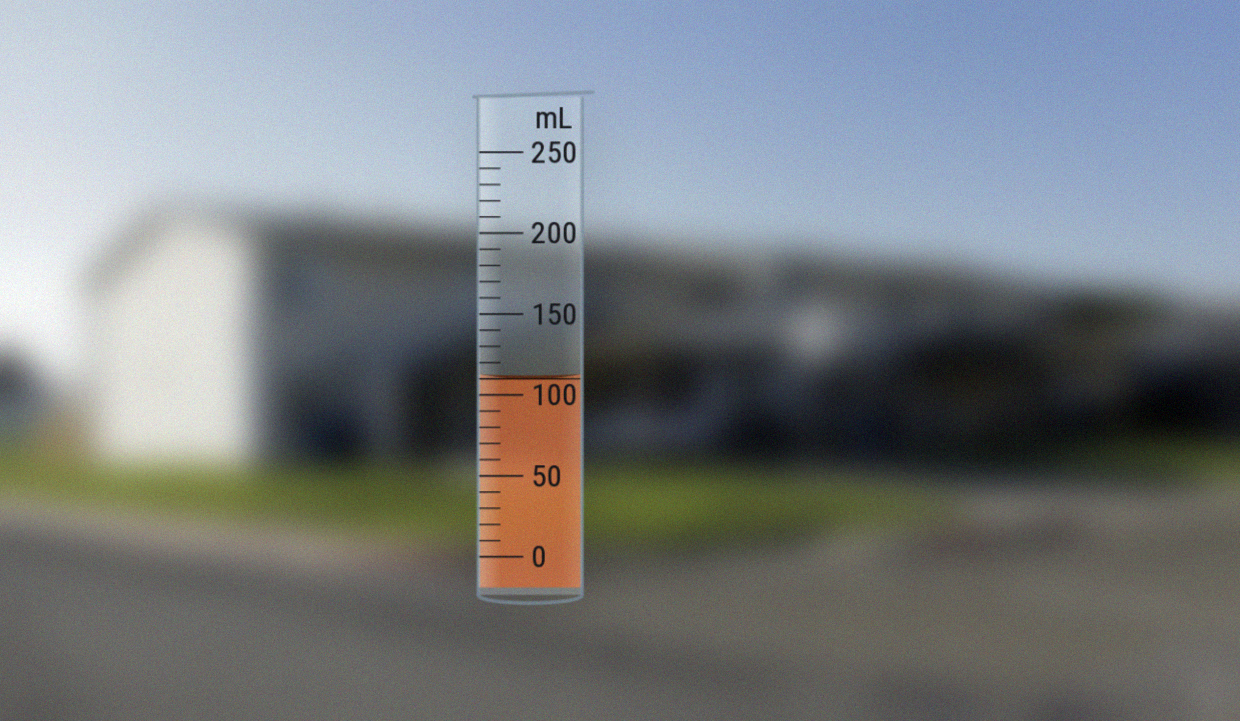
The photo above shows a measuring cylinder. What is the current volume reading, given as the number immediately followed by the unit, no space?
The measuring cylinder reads 110mL
